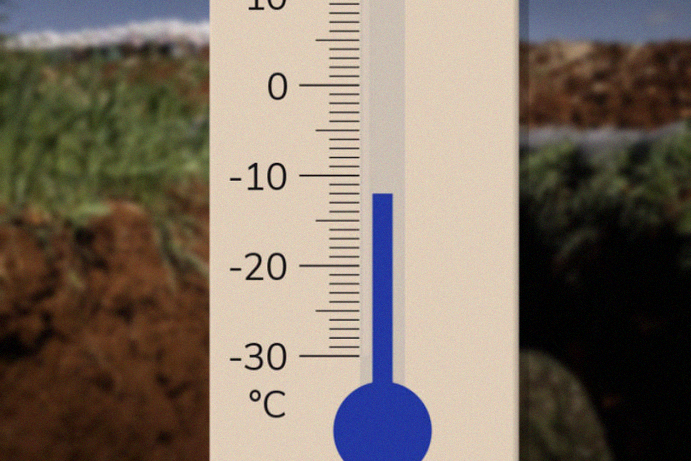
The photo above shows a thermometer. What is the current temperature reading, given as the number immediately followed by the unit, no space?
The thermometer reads -12°C
